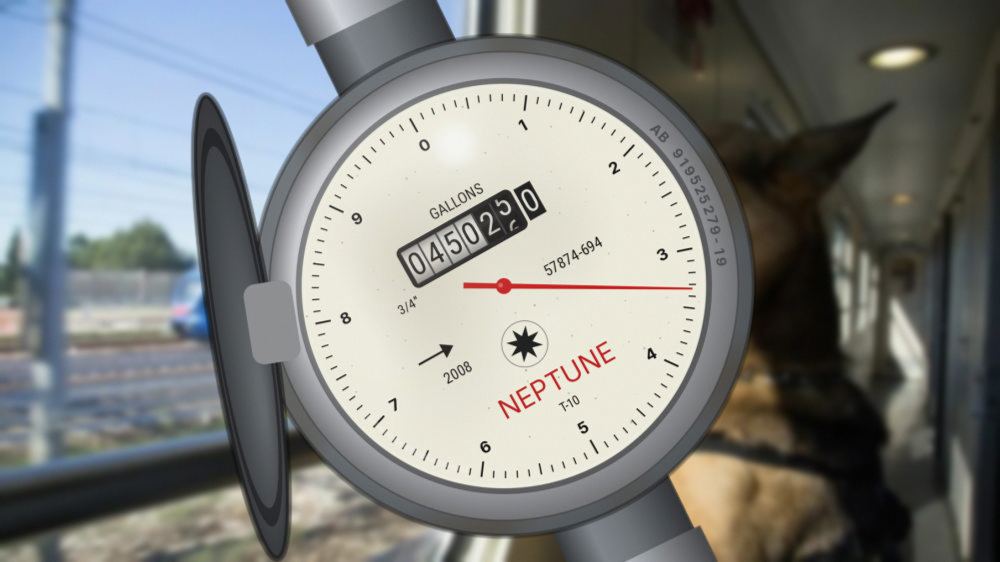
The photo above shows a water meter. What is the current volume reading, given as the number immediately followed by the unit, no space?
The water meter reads 450253.3gal
